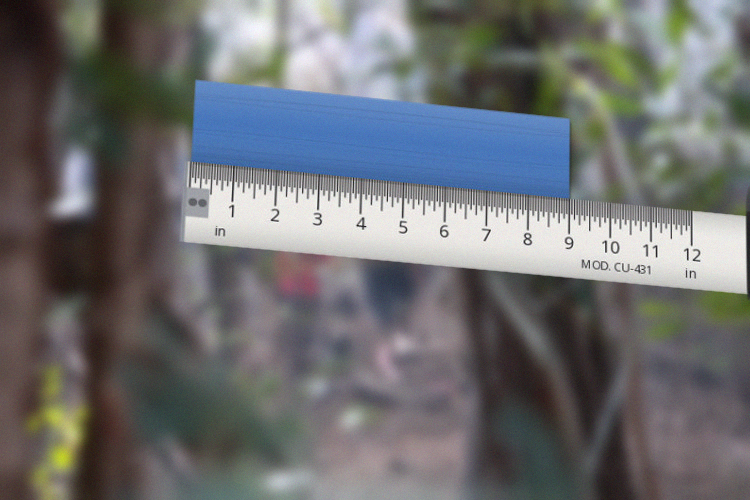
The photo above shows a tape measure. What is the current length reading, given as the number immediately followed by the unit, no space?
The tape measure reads 9in
